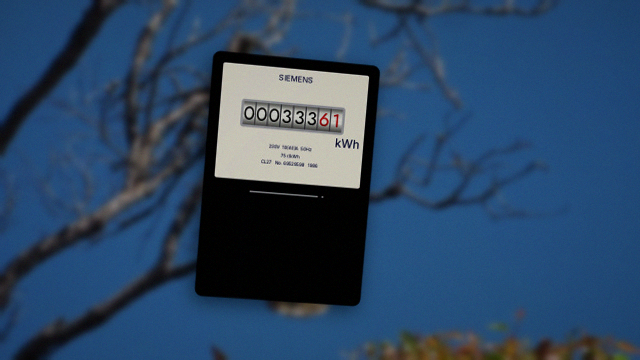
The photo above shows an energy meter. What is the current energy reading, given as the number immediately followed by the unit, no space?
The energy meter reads 333.61kWh
